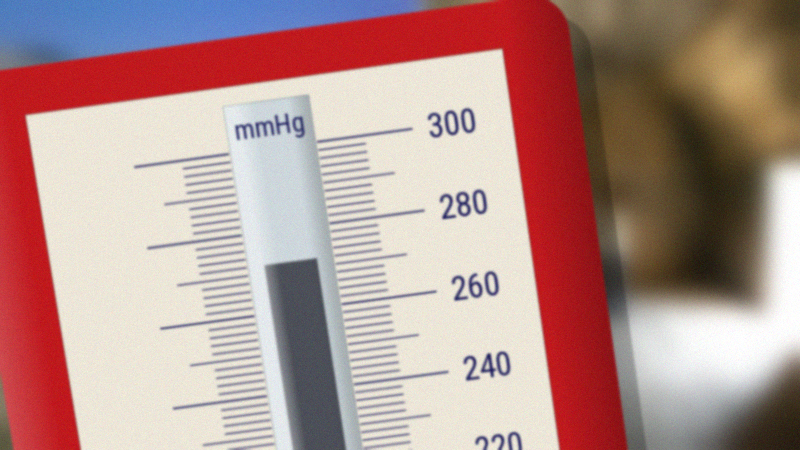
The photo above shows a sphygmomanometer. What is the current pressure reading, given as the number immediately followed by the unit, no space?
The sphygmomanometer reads 272mmHg
